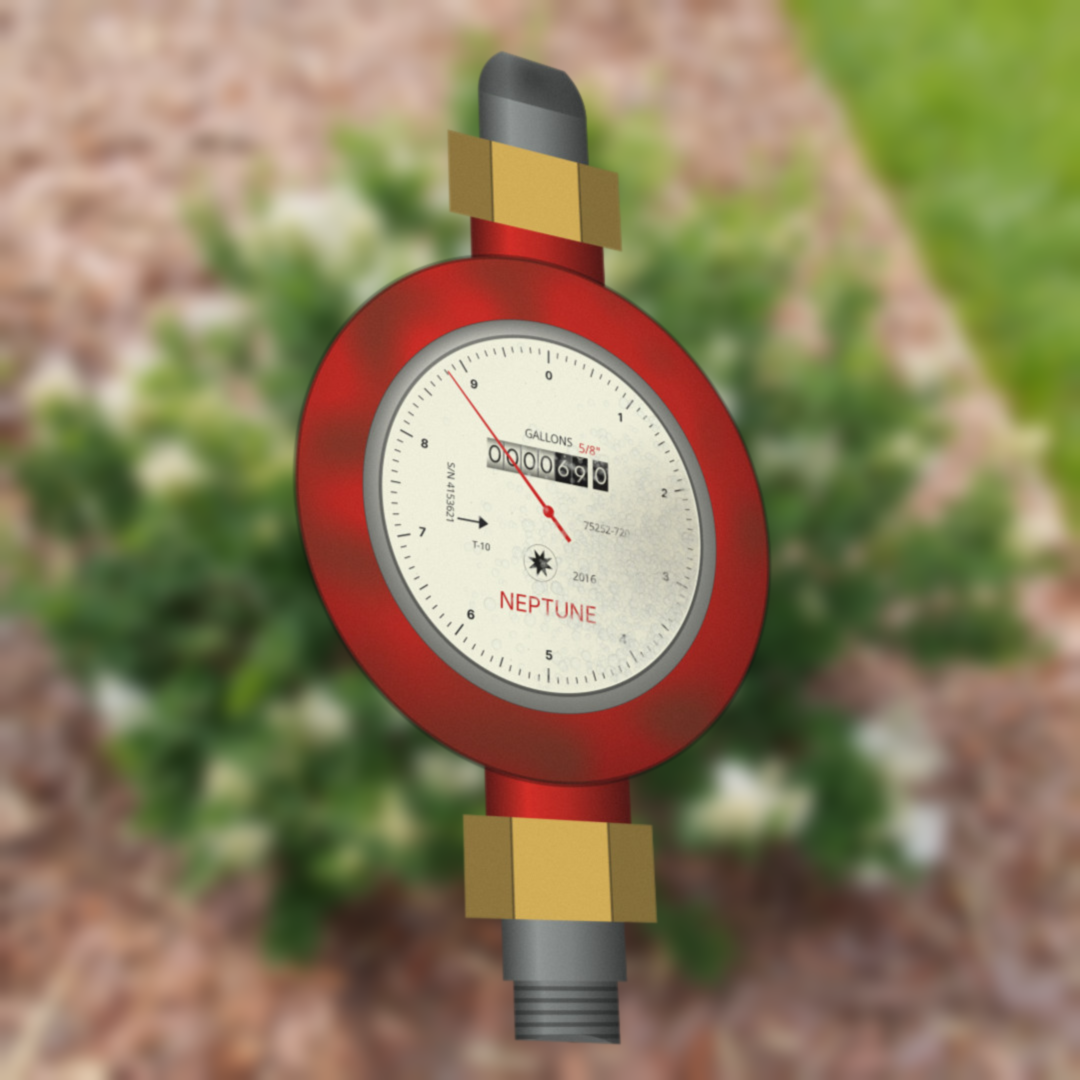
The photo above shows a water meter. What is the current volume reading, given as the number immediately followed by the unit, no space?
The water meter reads 688.8gal
